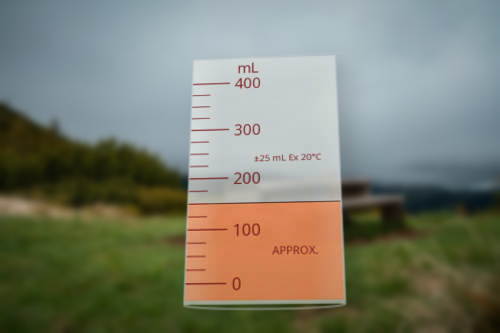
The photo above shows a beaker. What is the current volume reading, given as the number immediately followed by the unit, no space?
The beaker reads 150mL
